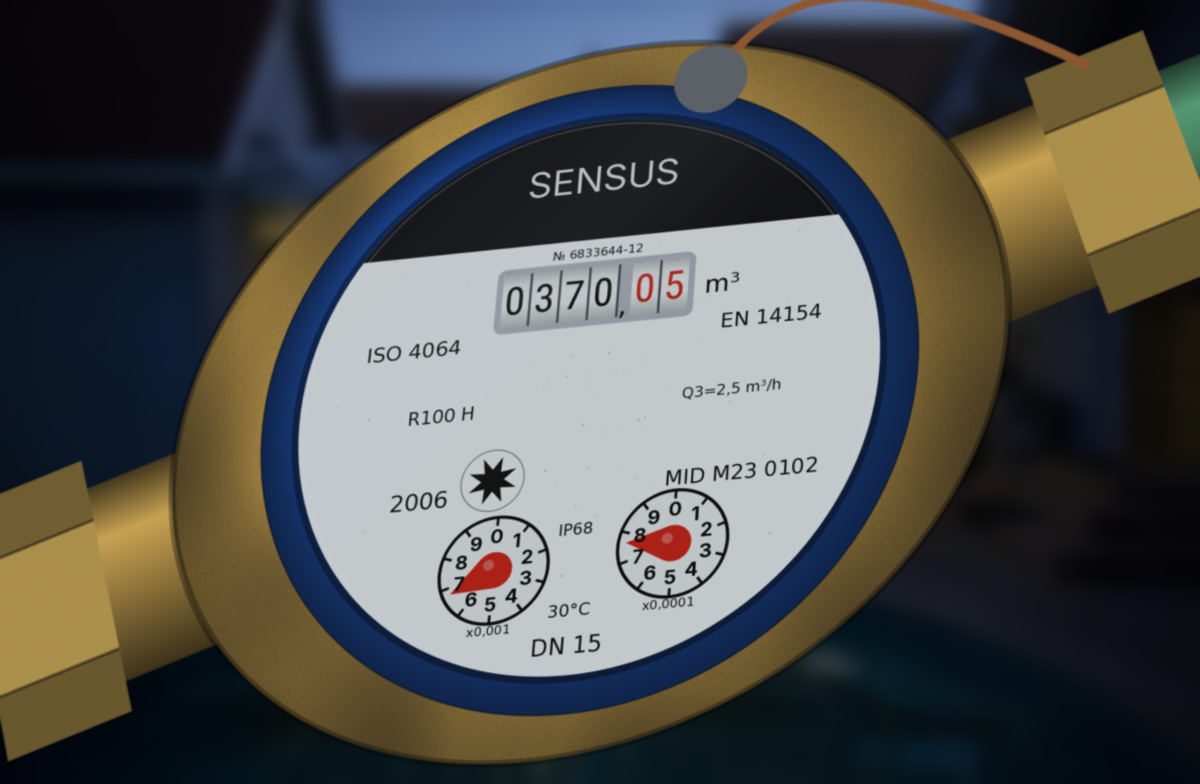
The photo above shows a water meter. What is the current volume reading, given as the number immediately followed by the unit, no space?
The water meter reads 370.0567m³
